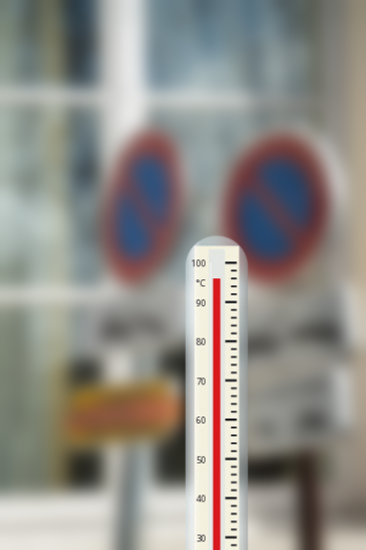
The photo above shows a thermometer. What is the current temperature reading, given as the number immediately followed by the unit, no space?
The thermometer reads 96°C
